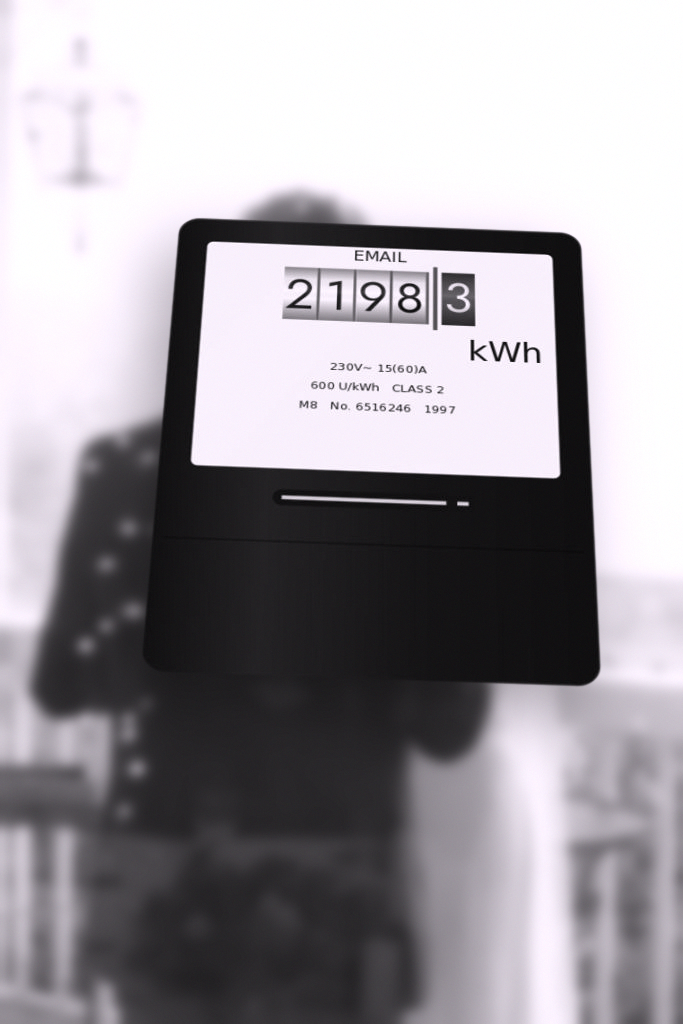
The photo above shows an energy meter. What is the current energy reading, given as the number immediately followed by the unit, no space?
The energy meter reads 2198.3kWh
